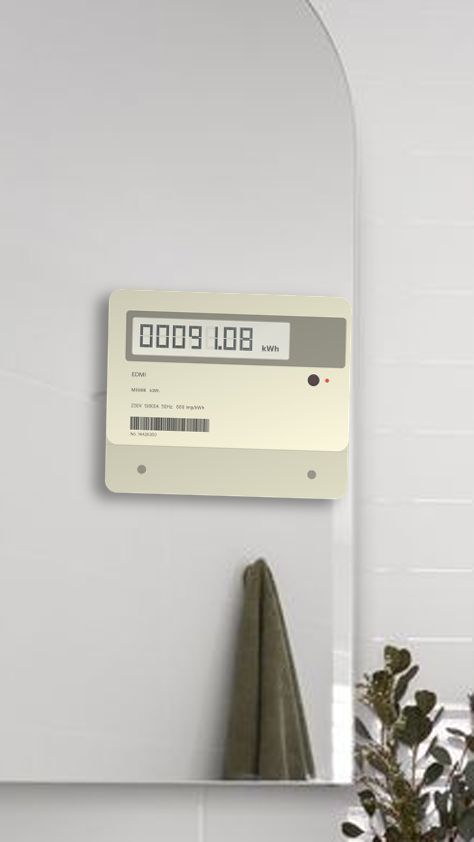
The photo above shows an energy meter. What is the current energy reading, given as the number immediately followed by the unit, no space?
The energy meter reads 91.08kWh
